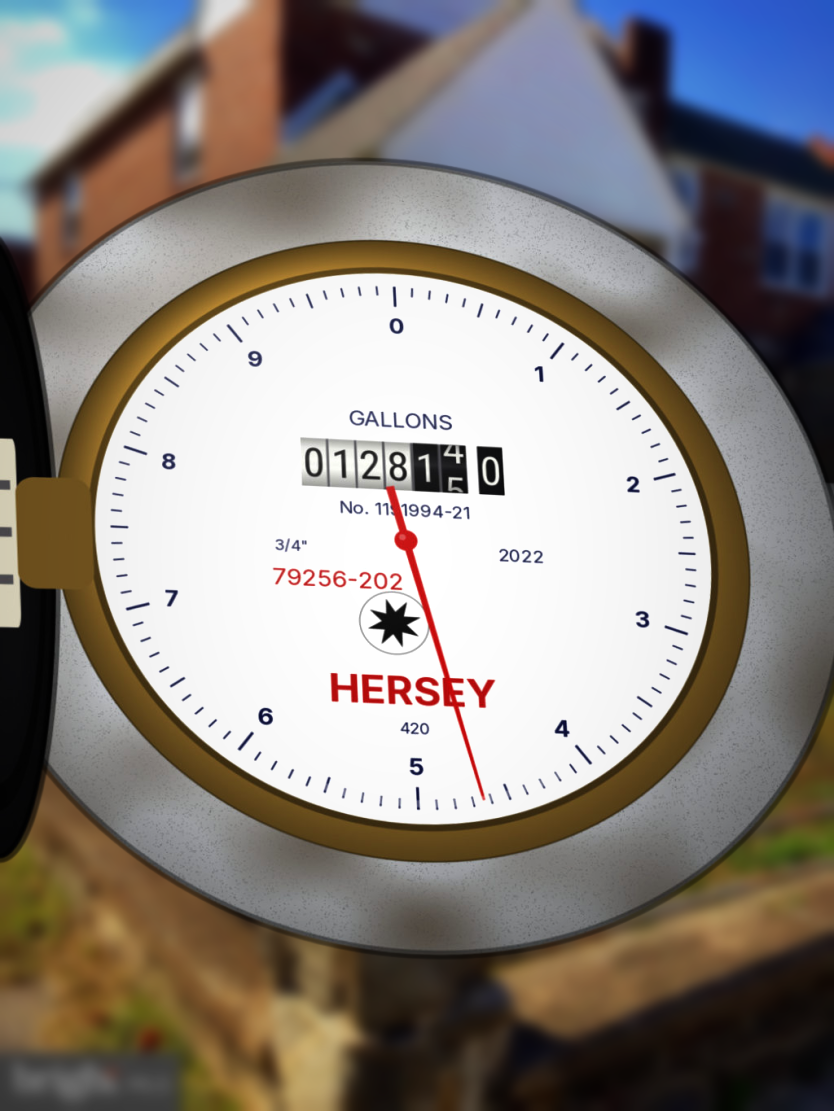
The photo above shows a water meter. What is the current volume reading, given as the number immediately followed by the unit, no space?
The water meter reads 128144.6gal
